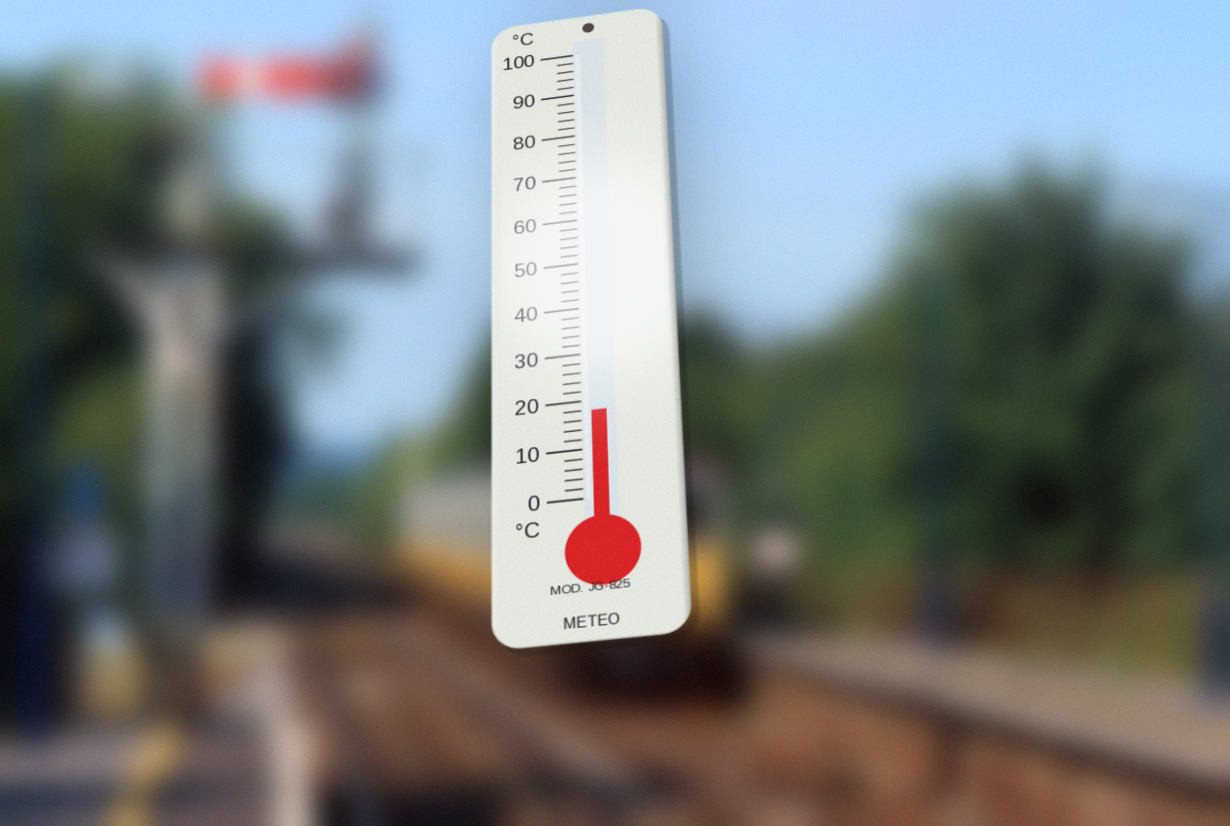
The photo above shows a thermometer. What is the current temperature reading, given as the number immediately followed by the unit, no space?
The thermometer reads 18°C
